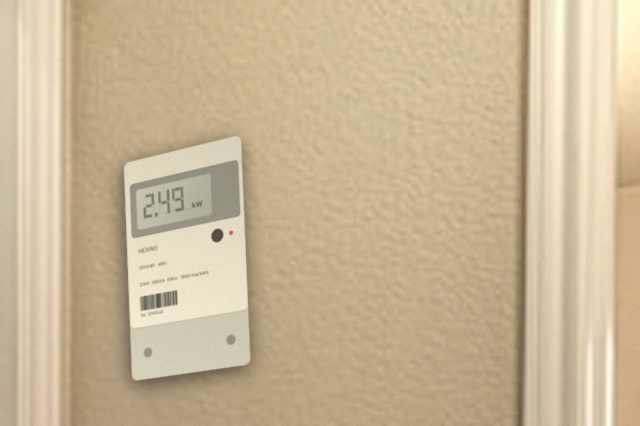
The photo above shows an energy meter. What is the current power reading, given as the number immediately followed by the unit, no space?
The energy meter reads 2.49kW
